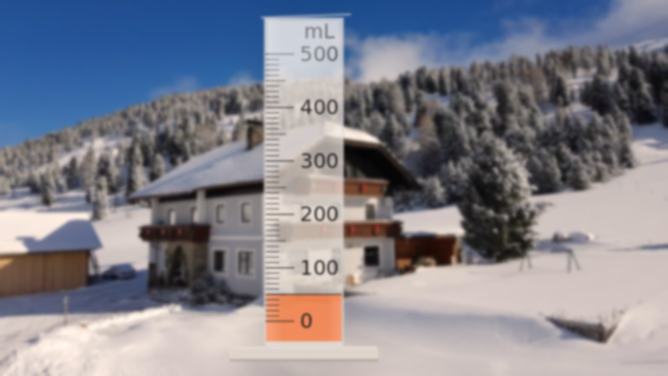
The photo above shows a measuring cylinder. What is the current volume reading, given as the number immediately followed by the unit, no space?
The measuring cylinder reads 50mL
